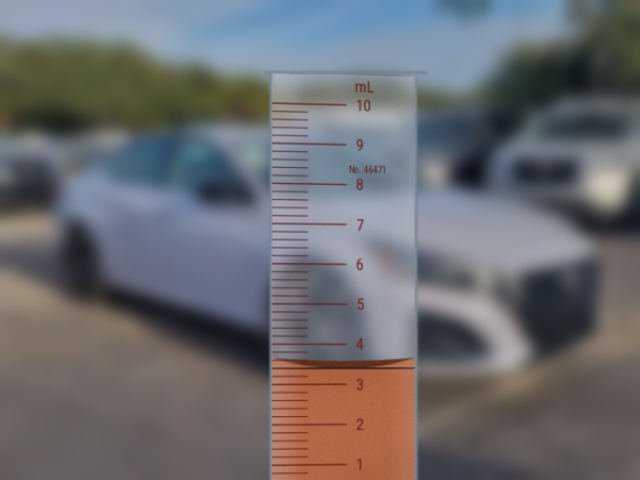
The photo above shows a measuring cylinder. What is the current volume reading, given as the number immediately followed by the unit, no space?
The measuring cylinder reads 3.4mL
